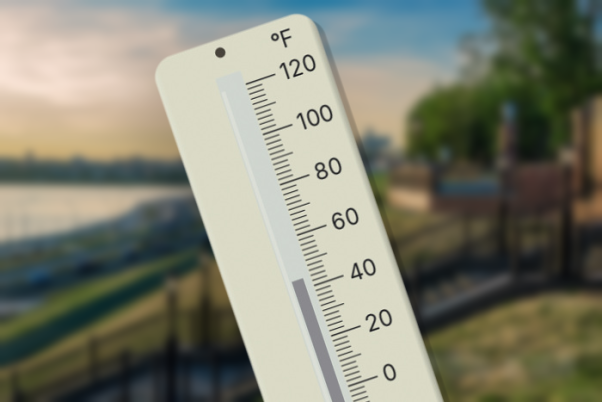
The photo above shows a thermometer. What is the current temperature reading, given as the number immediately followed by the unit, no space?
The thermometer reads 44°F
